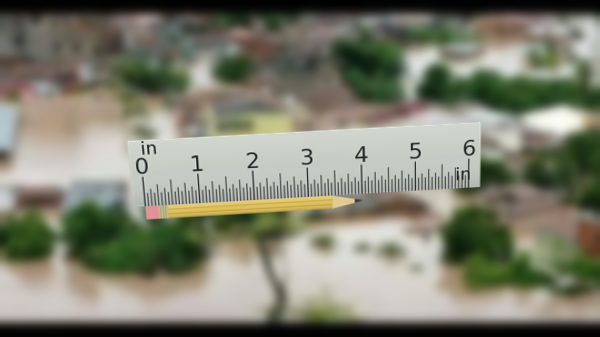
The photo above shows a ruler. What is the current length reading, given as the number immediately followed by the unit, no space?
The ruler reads 4in
